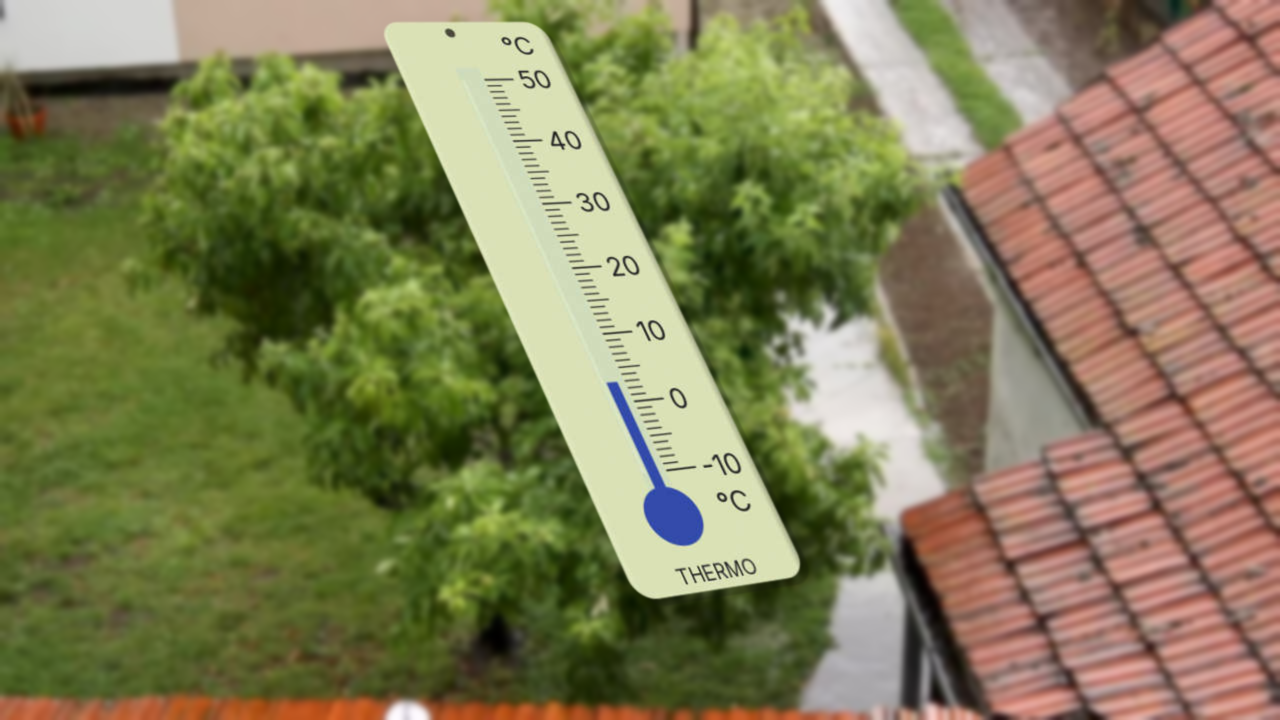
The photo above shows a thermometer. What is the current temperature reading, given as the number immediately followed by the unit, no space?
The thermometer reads 3°C
